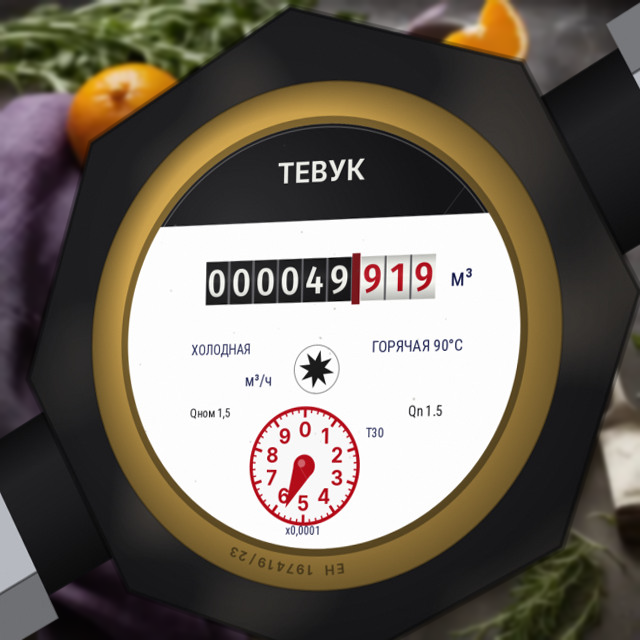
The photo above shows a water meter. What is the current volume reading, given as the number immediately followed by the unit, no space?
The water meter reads 49.9195m³
